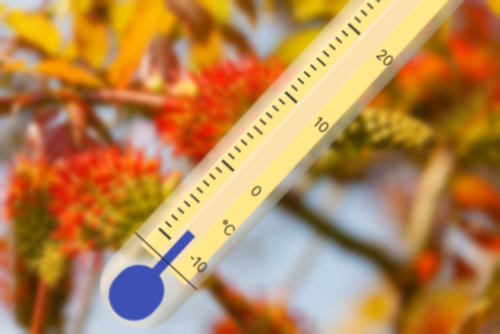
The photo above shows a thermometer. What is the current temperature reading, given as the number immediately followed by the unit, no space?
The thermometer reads -8°C
